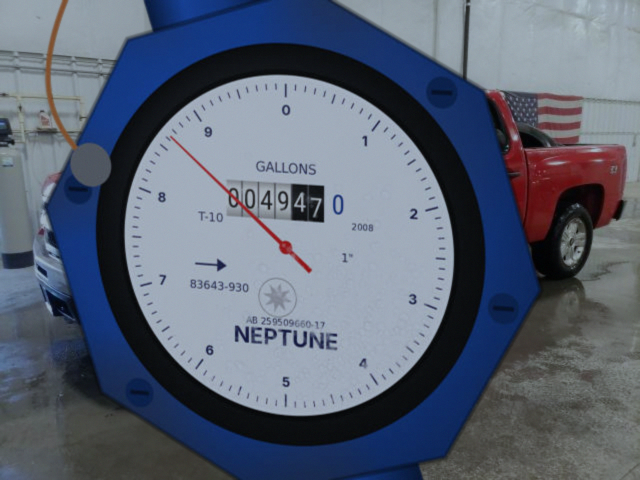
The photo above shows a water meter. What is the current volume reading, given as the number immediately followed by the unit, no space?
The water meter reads 49468.6gal
